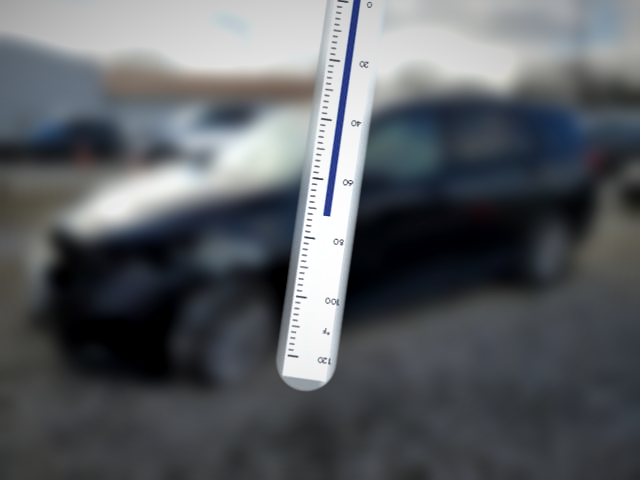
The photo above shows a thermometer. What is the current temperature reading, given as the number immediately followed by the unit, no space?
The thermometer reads 72°F
